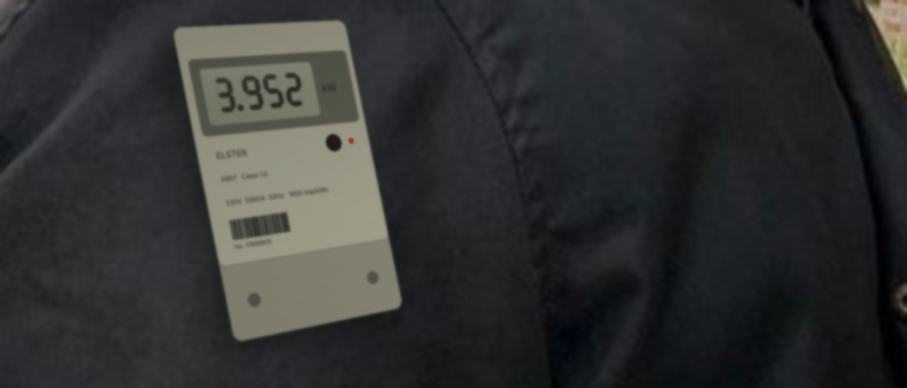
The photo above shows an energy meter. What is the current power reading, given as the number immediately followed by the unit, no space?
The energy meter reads 3.952kW
